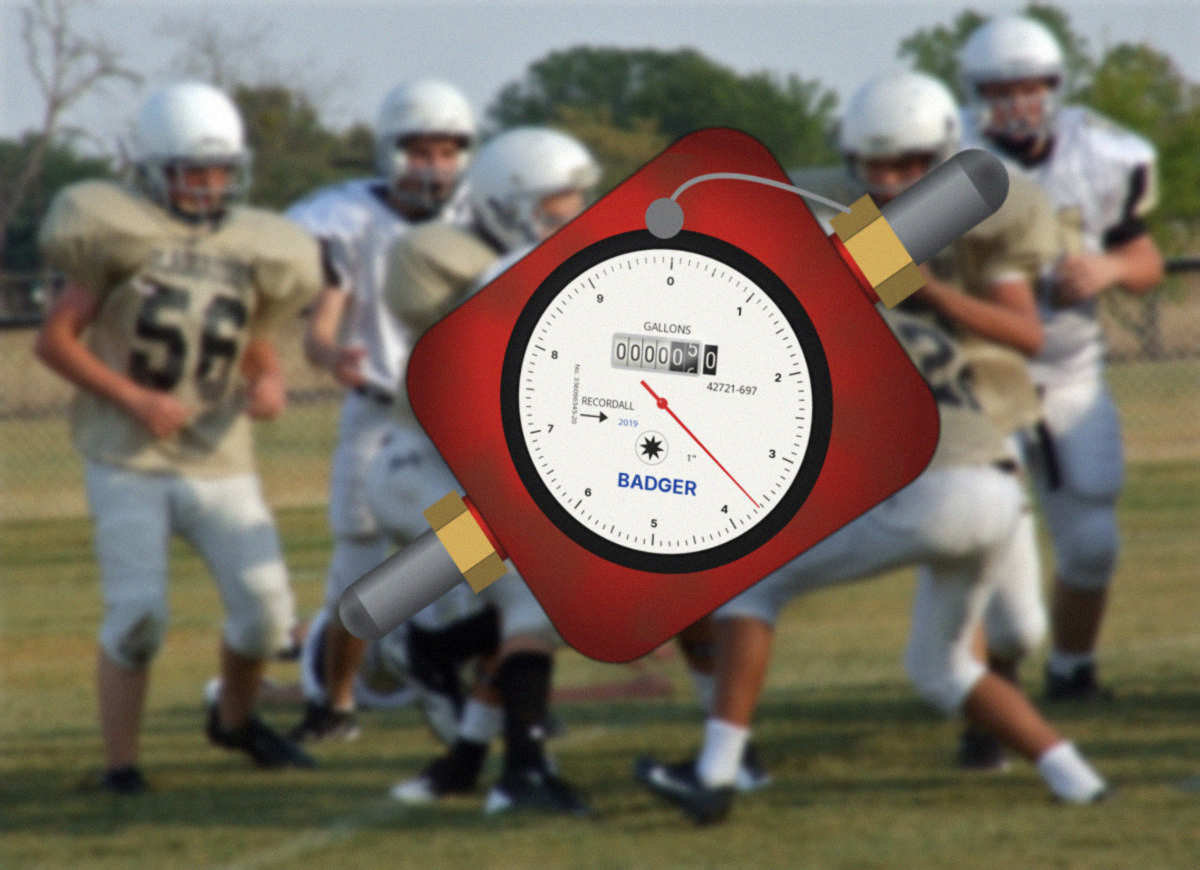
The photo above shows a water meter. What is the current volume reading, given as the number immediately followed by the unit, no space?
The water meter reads 53.6gal
